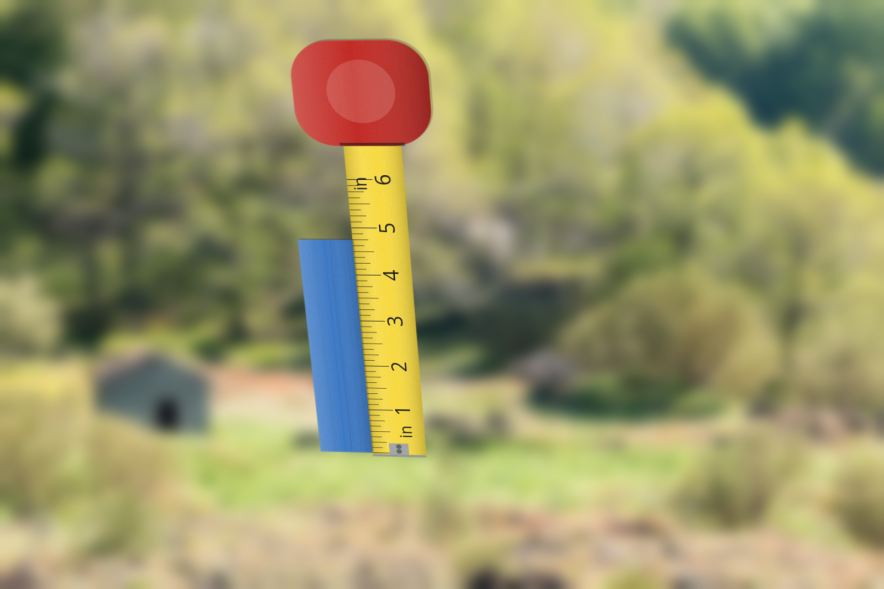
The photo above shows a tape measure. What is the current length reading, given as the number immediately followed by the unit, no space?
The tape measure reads 4.75in
